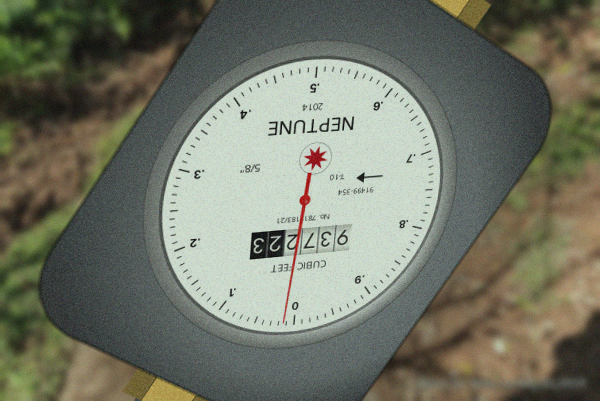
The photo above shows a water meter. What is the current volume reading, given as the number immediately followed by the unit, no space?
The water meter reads 937223.01ft³
